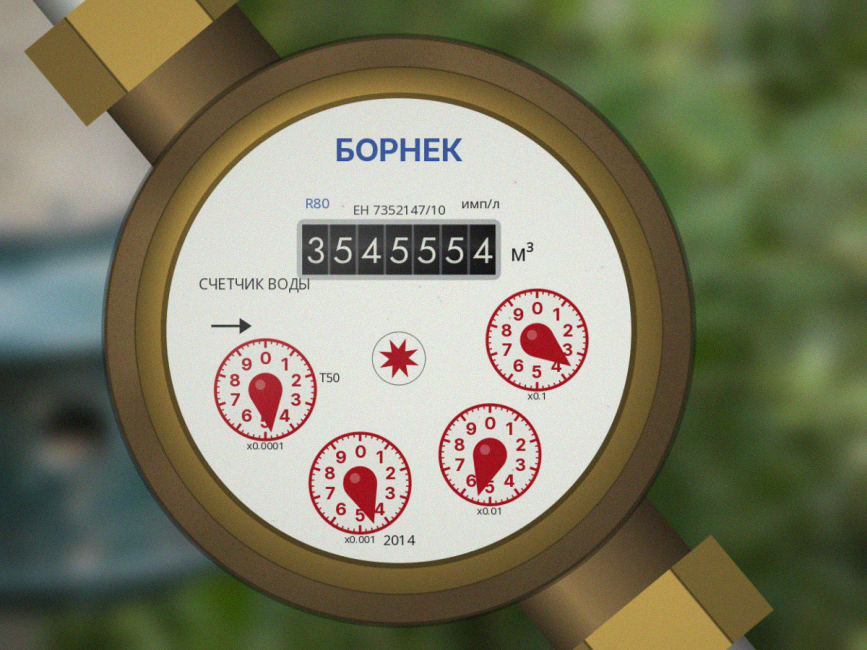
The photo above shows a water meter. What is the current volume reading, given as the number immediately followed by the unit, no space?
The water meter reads 3545554.3544m³
